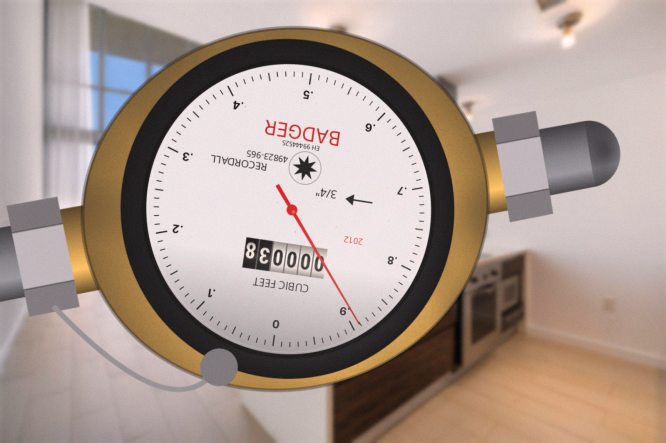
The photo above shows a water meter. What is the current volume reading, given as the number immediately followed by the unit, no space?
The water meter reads 37.89ft³
